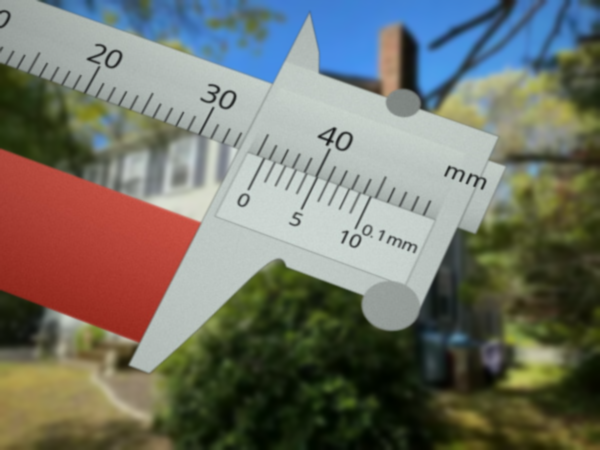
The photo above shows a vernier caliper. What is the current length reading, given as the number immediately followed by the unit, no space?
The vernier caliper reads 35.6mm
